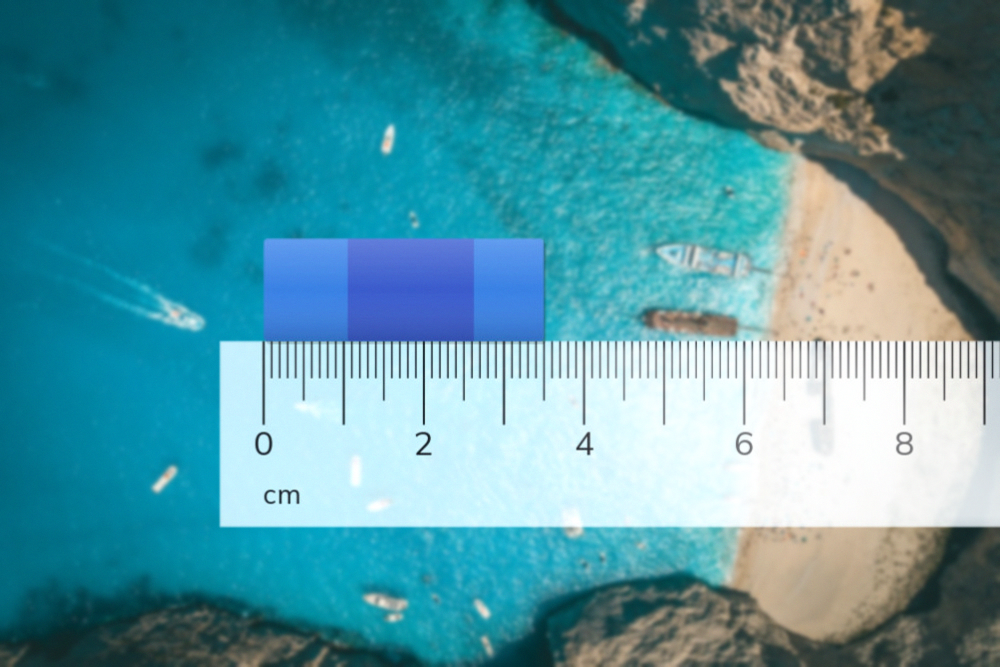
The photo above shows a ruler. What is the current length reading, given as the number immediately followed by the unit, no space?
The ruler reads 3.5cm
